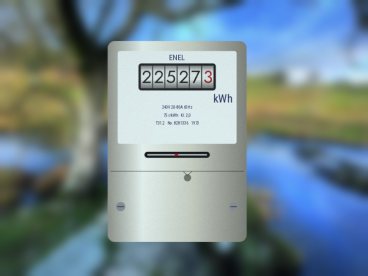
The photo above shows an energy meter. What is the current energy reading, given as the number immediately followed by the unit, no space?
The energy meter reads 22527.3kWh
